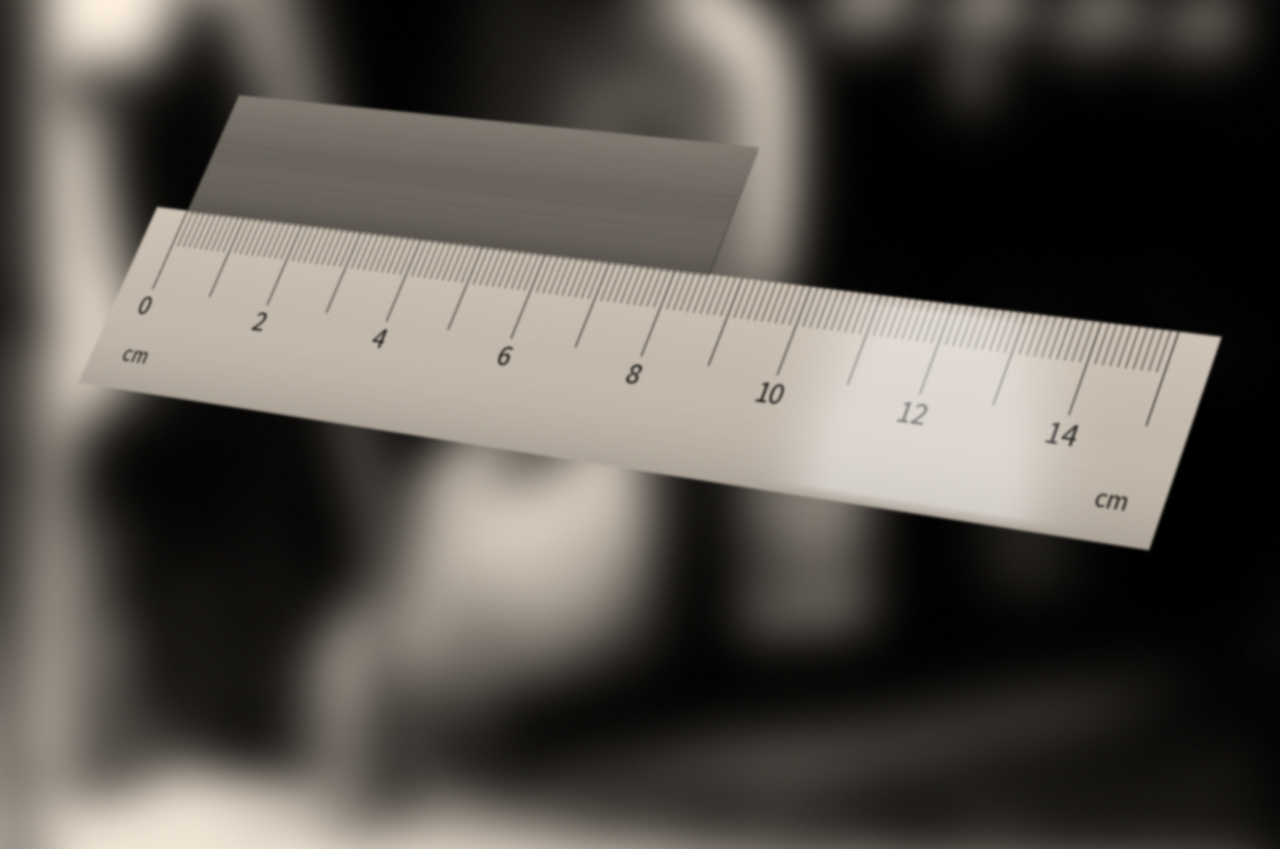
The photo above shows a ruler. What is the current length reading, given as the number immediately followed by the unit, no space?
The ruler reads 8.5cm
